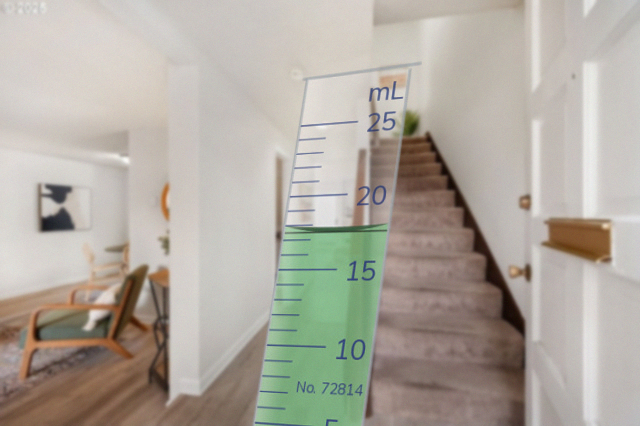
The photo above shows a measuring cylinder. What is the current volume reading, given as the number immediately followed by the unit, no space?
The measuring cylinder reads 17.5mL
